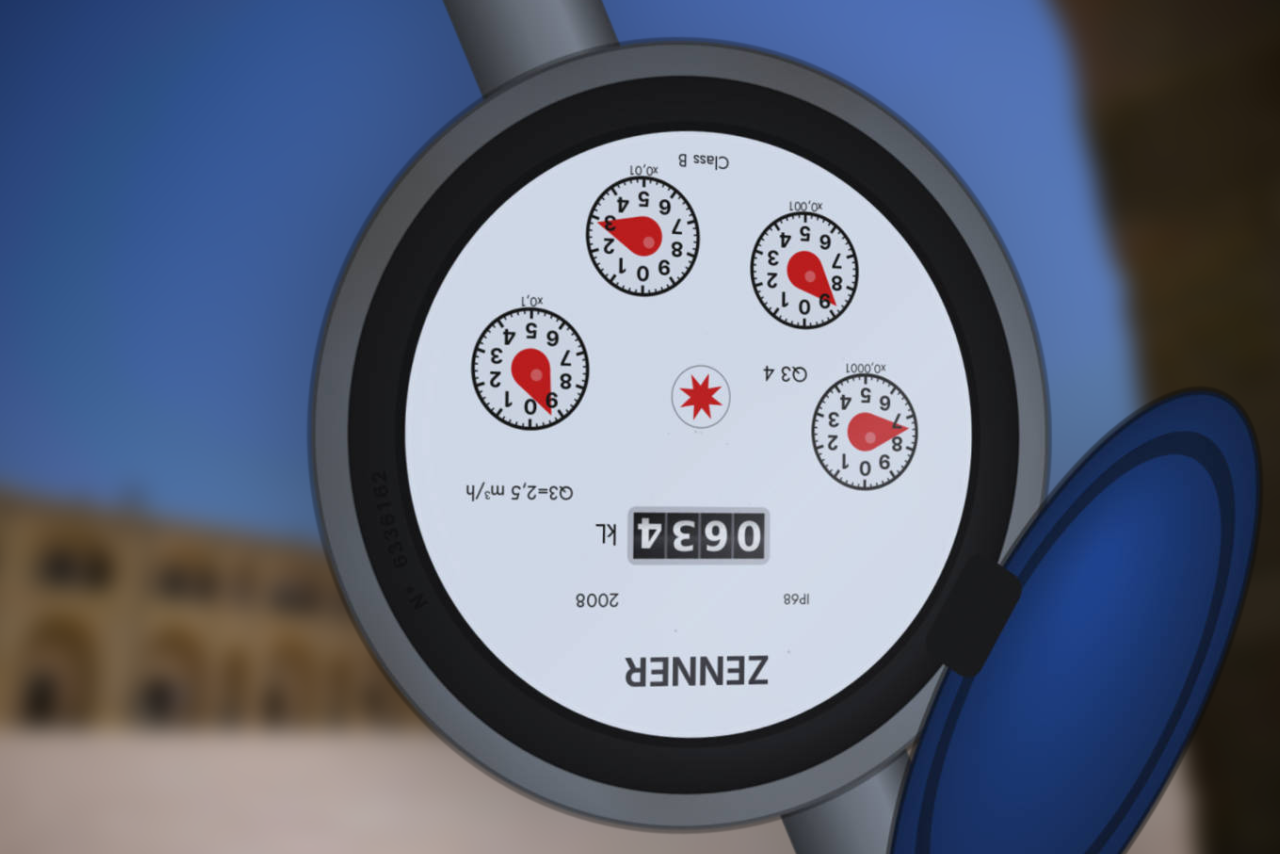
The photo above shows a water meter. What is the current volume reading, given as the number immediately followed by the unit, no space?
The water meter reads 633.9287kL
